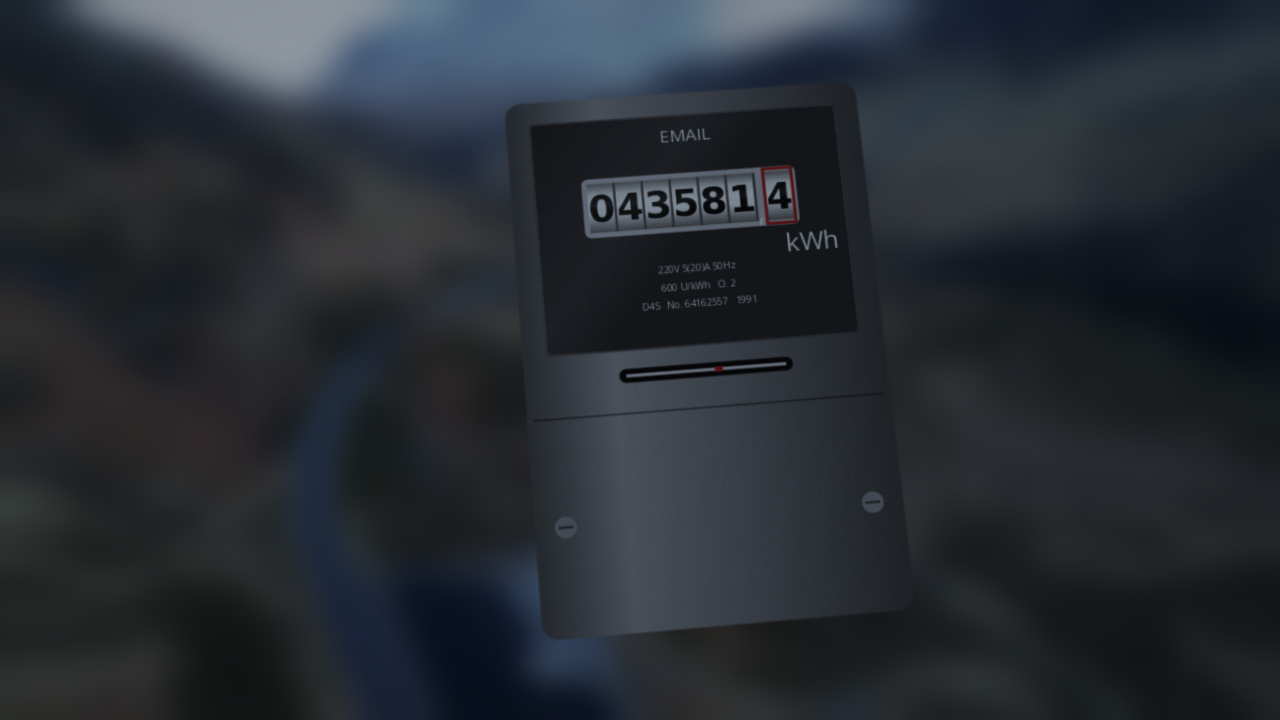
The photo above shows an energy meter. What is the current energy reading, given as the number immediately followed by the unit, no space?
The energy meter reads 43581.4kWh
